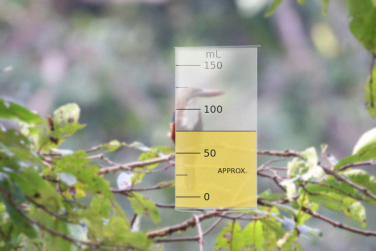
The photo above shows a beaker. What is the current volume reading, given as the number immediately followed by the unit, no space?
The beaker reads 75mL
